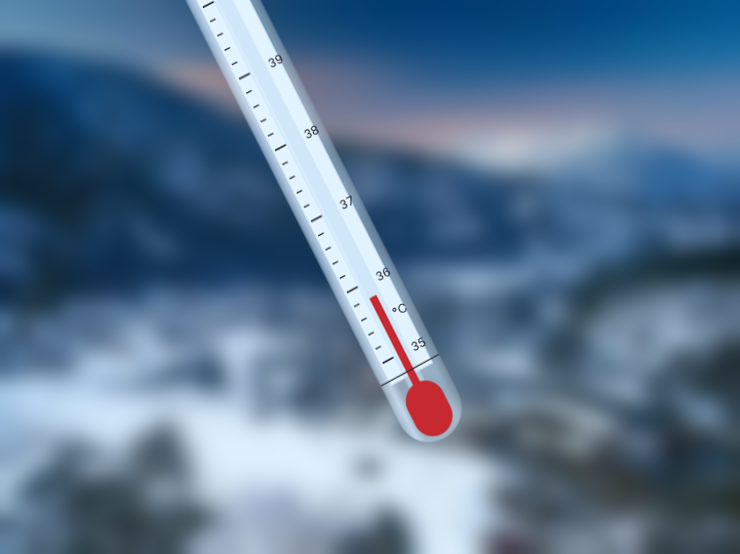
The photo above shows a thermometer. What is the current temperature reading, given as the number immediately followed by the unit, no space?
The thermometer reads 35.8°C
